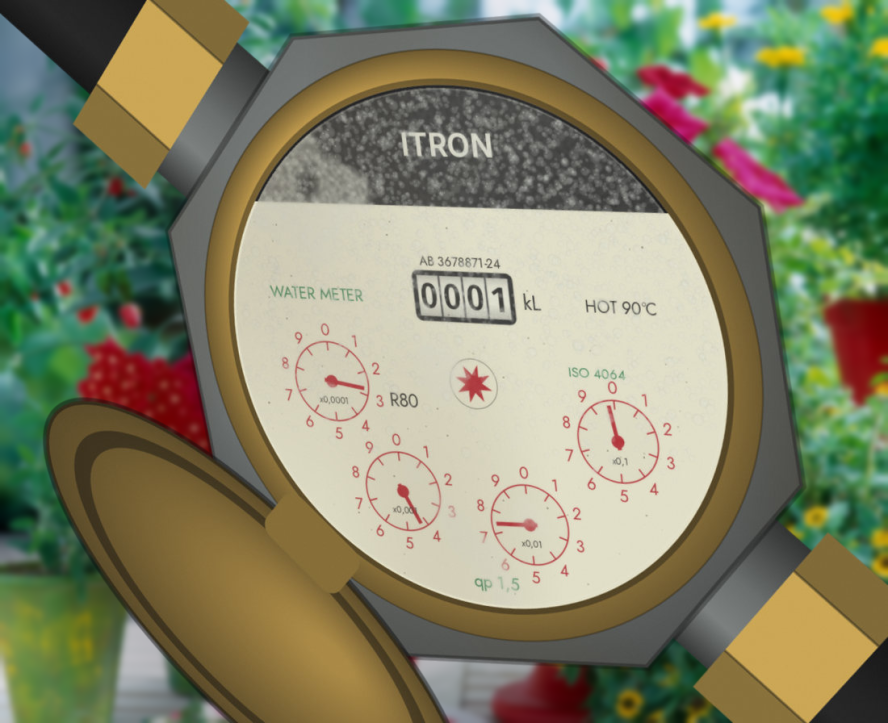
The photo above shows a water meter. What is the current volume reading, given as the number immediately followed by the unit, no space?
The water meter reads 0.9742kL
